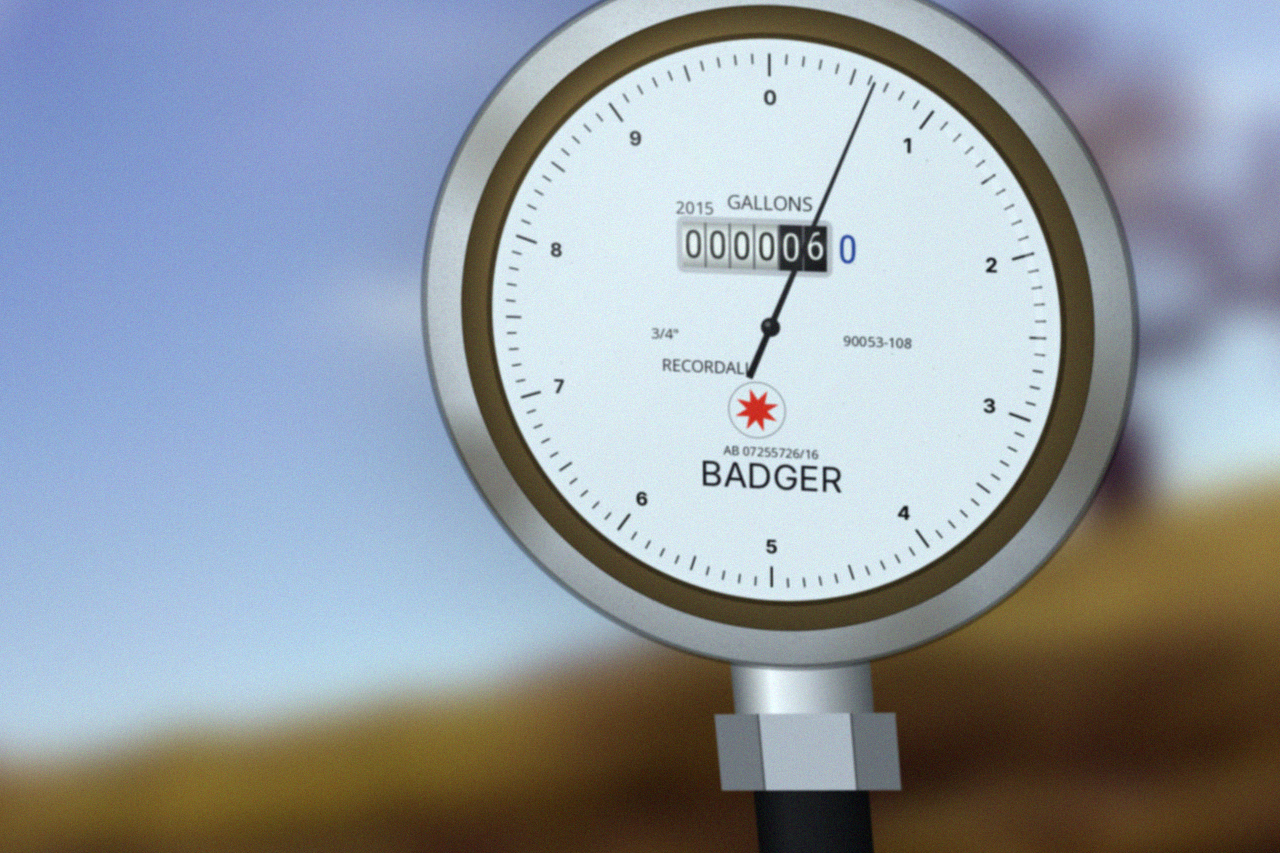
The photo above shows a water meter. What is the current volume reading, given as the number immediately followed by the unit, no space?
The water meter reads 60.6gal
